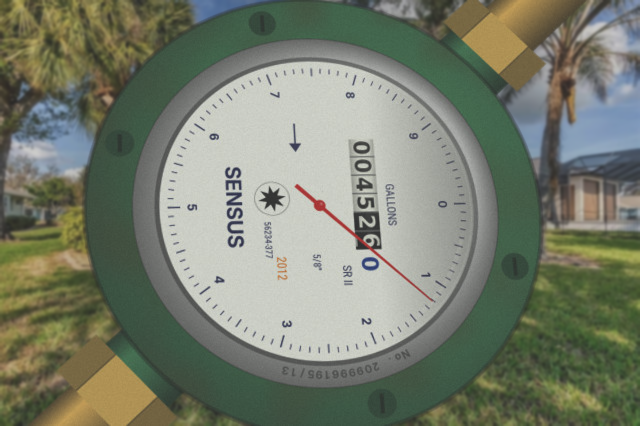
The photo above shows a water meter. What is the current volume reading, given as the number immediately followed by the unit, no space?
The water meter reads 45261.2gal
